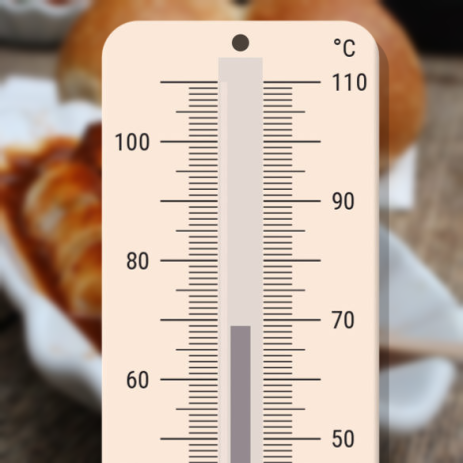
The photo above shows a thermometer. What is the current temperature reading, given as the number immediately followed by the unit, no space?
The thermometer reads 69°C
